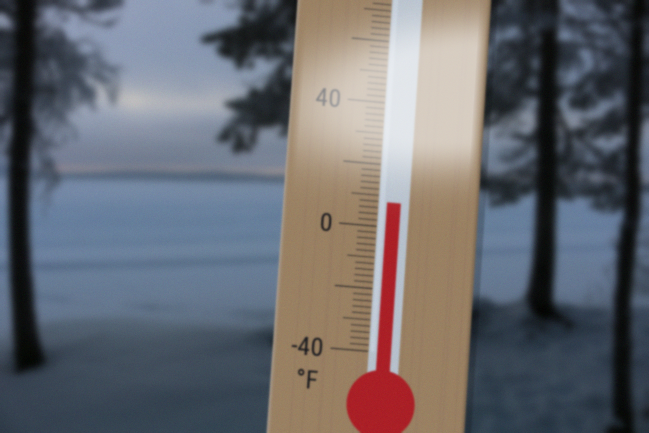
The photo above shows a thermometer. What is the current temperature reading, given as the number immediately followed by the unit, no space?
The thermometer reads 8°F
